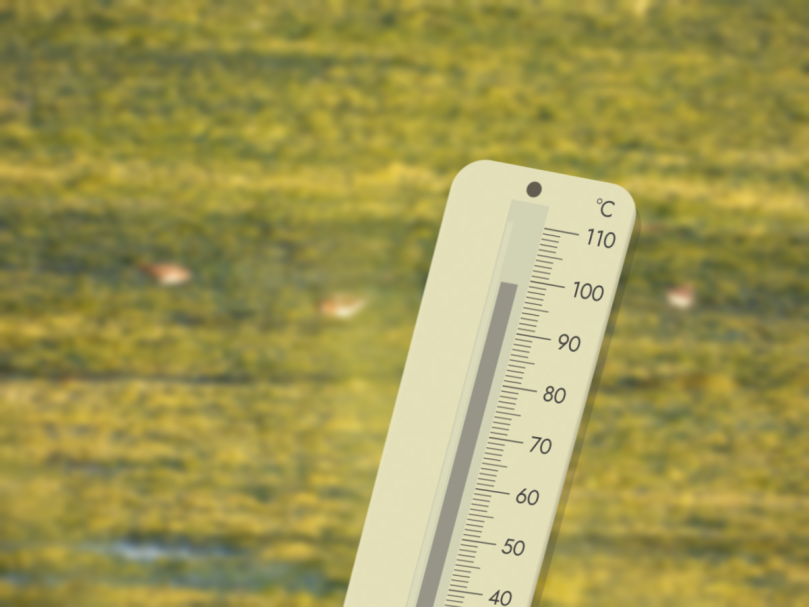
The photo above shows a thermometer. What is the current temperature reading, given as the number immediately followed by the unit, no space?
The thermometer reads 99°C
